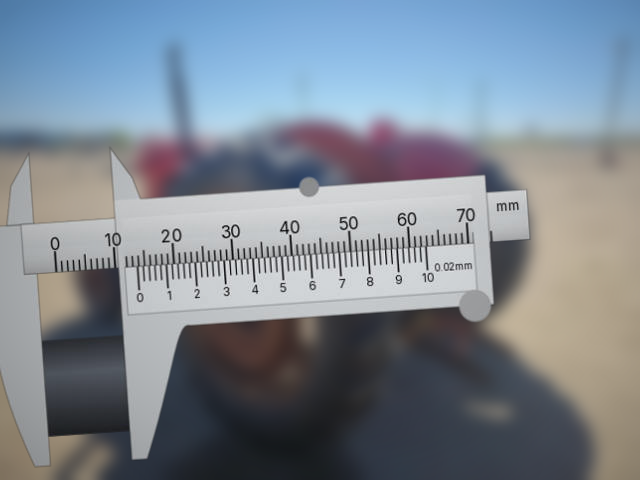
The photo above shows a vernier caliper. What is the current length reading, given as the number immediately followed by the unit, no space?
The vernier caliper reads 13.8mm
